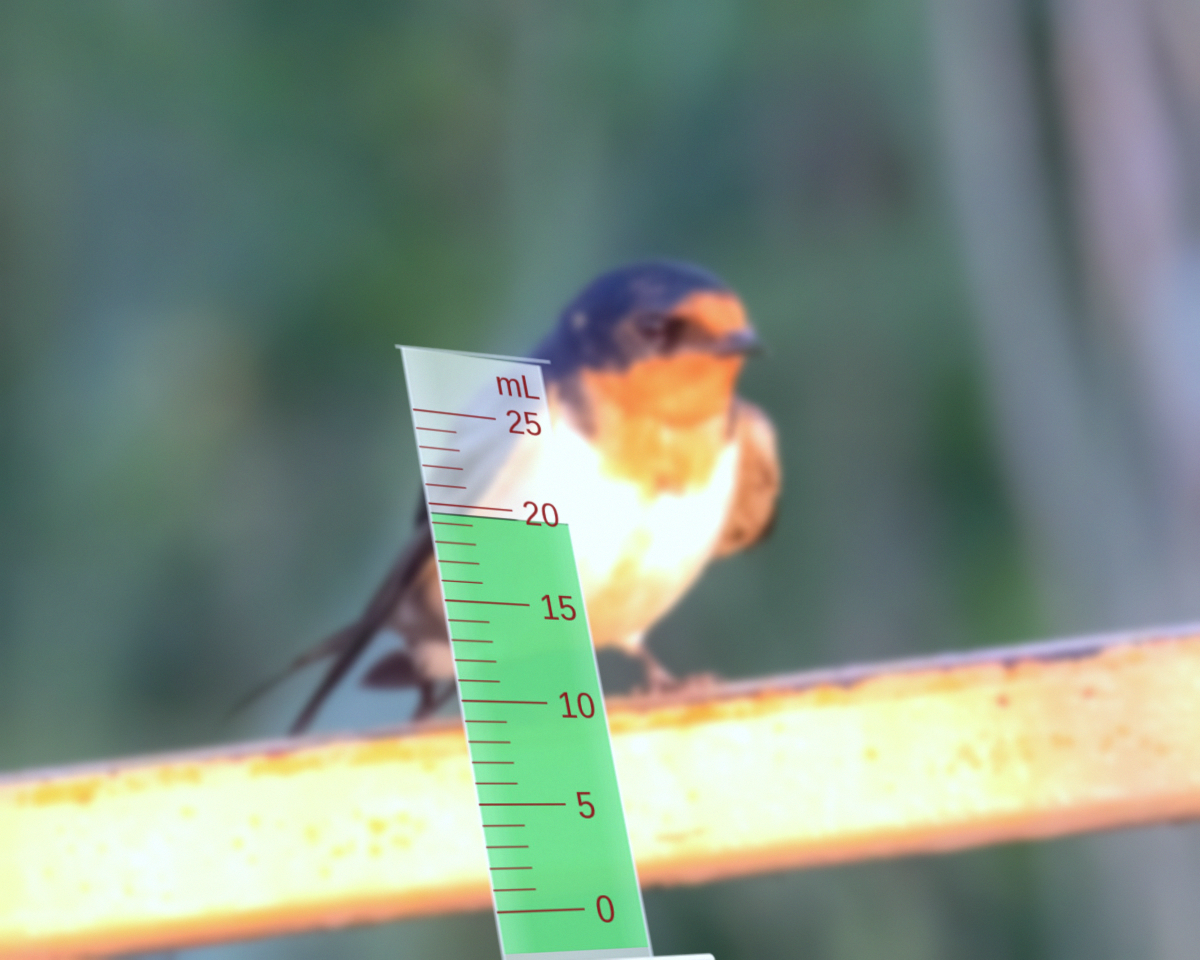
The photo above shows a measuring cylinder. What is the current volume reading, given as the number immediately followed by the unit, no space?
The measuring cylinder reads 19.5mL
